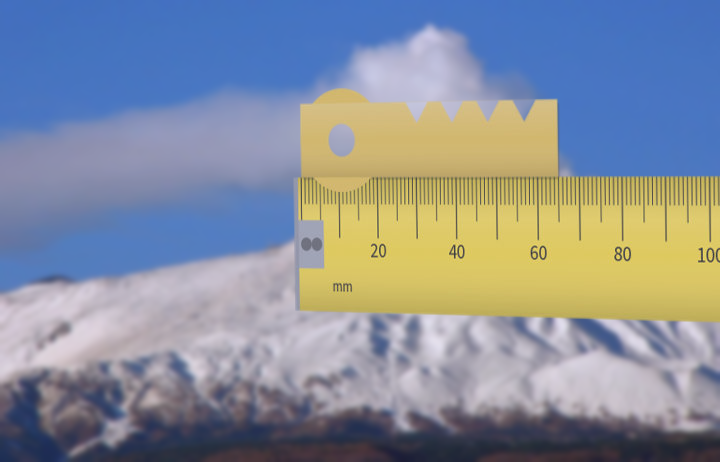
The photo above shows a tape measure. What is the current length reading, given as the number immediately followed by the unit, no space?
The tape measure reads 65mm
